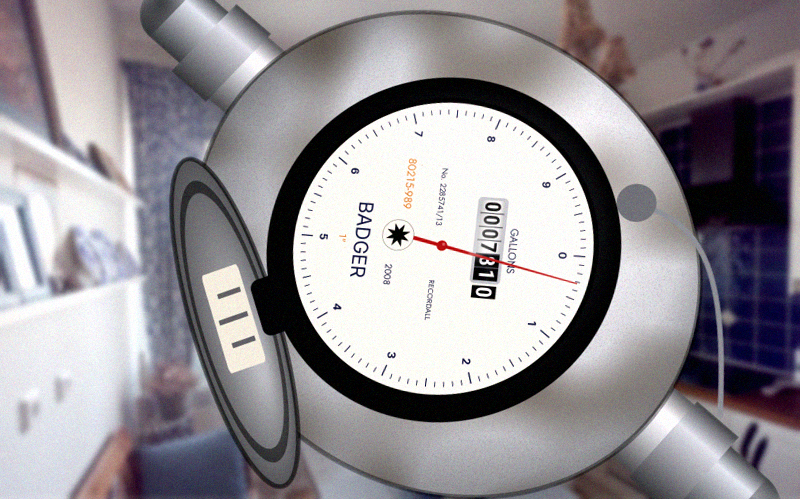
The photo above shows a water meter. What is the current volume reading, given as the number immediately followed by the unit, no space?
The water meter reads 7810.3gal
